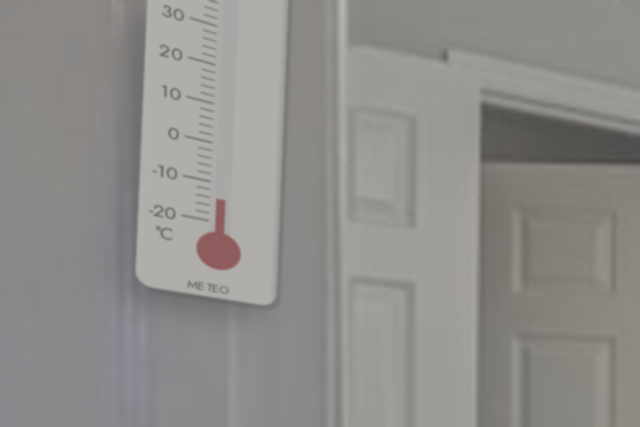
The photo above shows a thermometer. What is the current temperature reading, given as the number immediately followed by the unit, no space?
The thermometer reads -14°C
